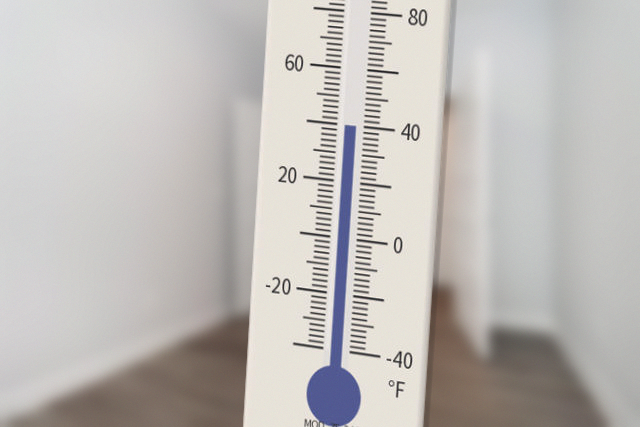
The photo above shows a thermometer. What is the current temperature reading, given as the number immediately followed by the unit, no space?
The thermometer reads 40°F
